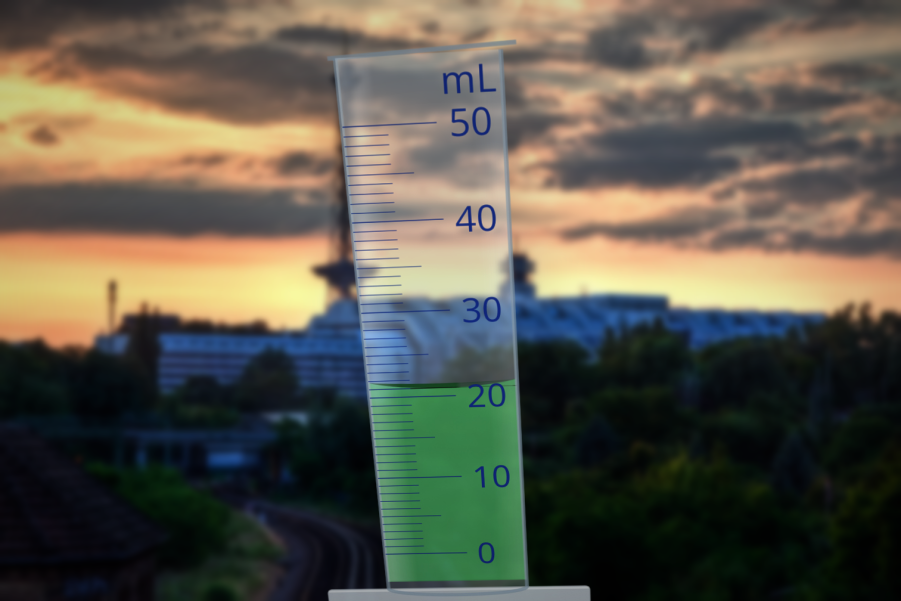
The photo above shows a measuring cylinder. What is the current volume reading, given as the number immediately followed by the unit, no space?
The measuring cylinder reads 21mL
